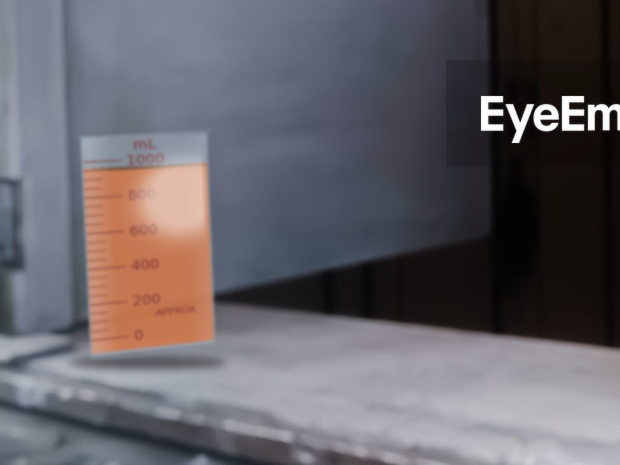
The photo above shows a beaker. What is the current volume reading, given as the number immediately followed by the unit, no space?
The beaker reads 950mL
